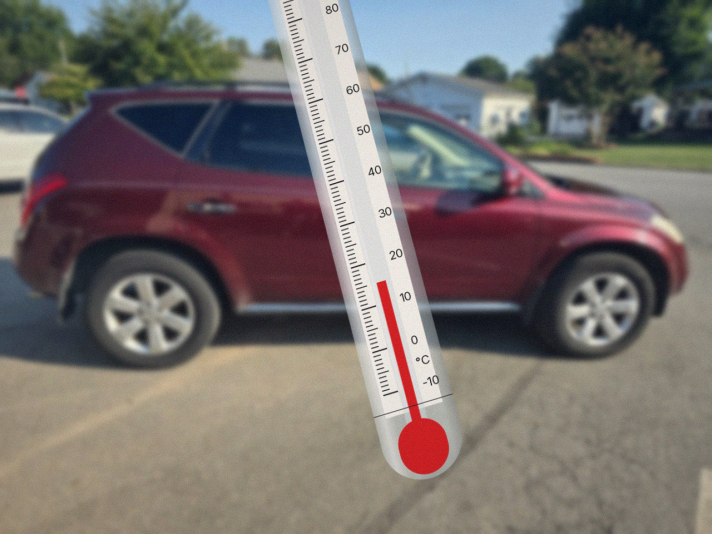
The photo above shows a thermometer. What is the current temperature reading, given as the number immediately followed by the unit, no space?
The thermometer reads 15°C
